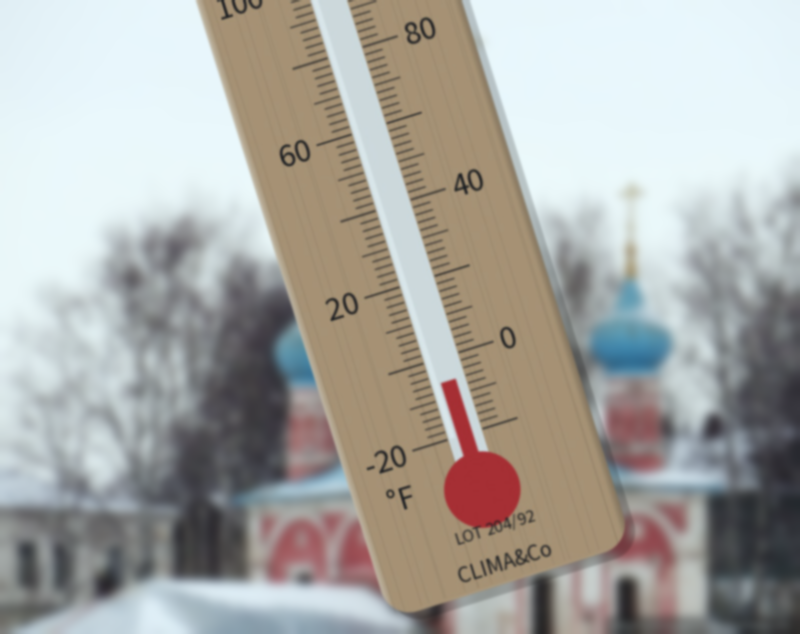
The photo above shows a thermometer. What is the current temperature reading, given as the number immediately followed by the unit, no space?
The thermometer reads -6°F
